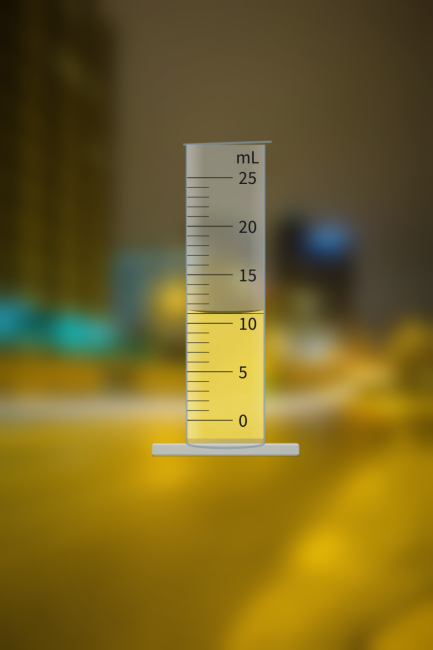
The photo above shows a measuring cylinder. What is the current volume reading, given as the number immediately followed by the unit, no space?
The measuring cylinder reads 11mL
